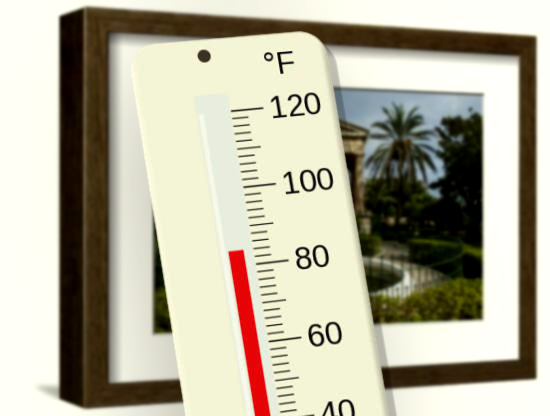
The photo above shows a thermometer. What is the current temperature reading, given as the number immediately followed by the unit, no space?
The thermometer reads 84°F
